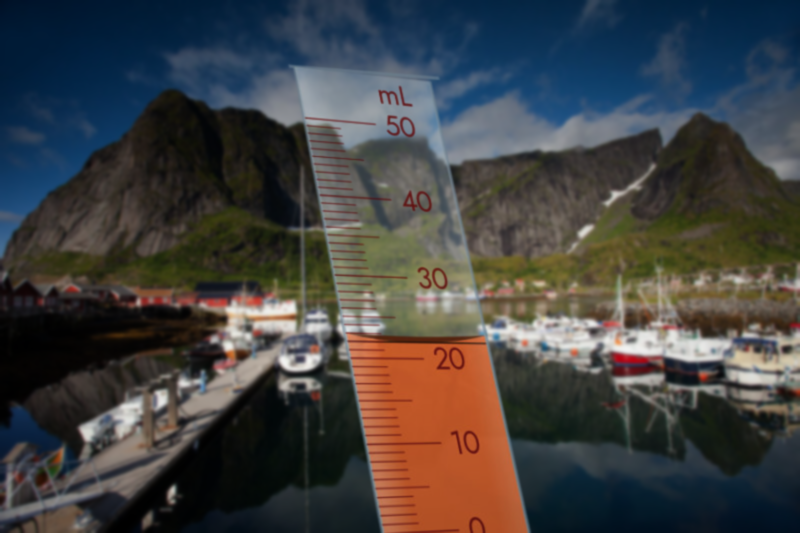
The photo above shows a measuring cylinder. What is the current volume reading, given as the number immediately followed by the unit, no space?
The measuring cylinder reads 22mL
